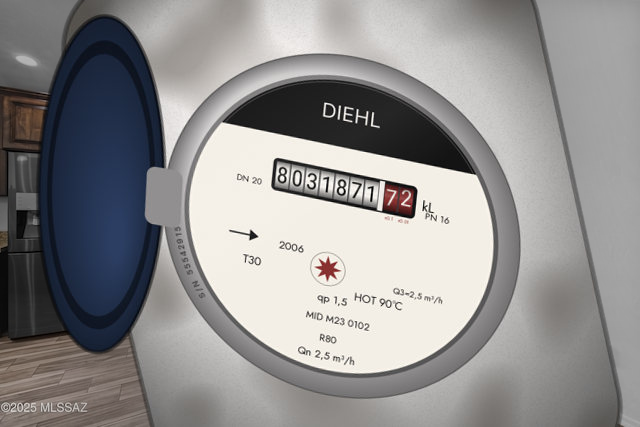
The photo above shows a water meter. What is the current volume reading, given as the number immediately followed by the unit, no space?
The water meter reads 8031871.72kL
